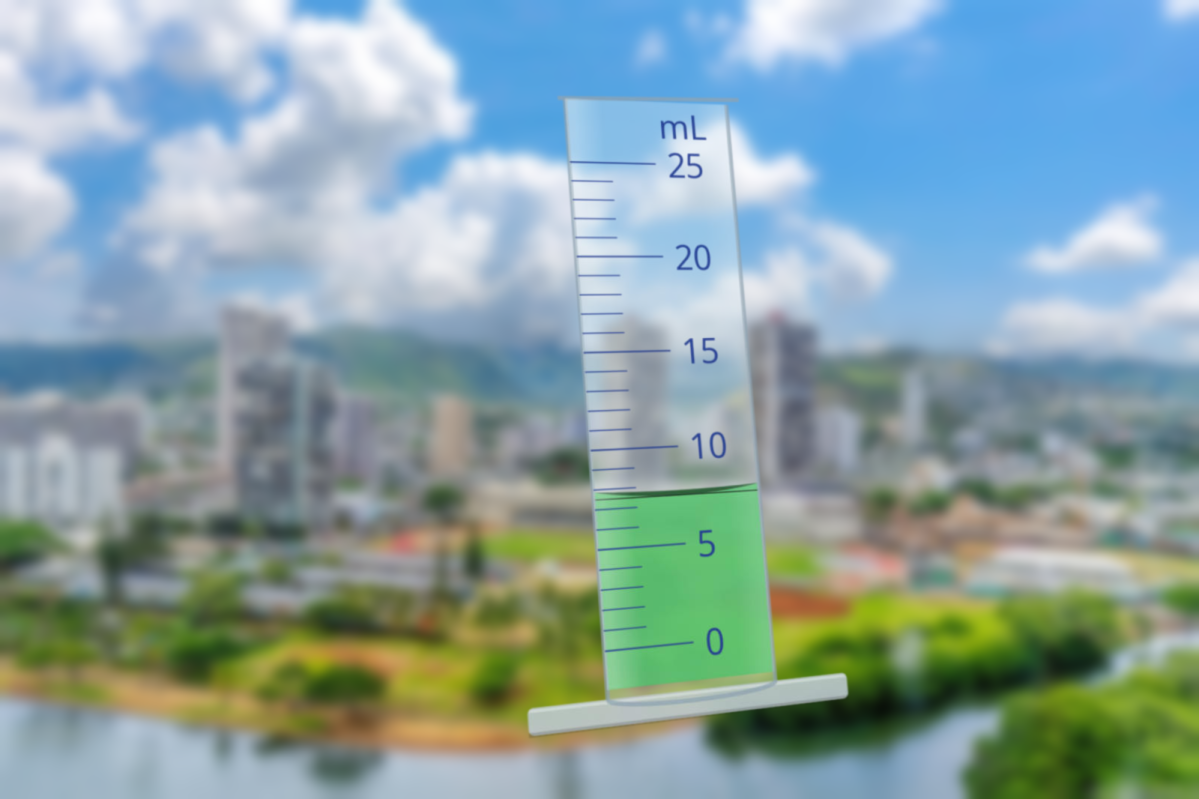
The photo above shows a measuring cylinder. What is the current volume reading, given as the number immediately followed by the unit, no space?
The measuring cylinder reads 7.5mL
